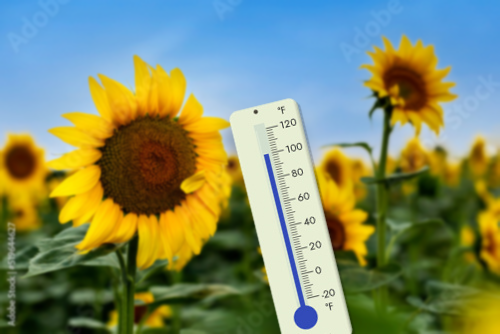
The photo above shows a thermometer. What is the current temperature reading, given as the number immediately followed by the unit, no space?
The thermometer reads 100°F
